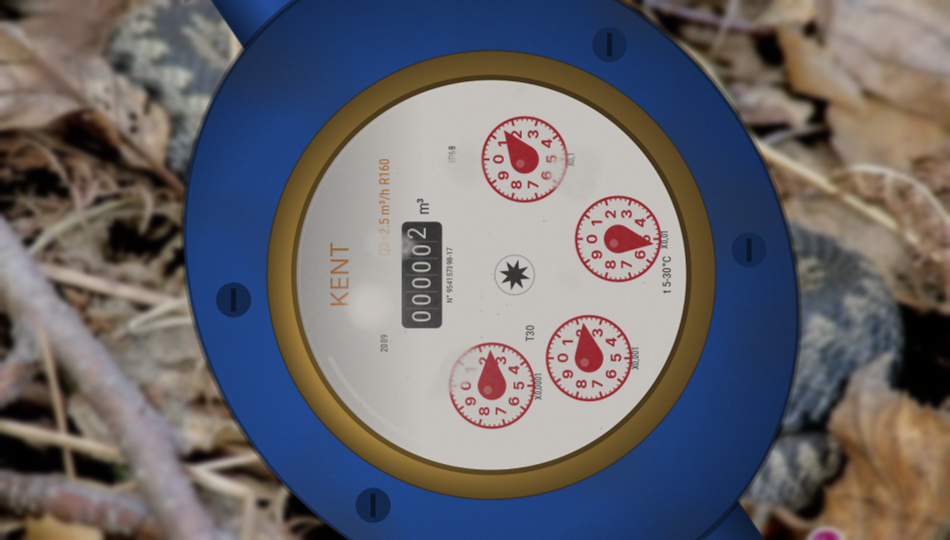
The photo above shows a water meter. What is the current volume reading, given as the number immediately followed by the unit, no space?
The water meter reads 2.1522m³
